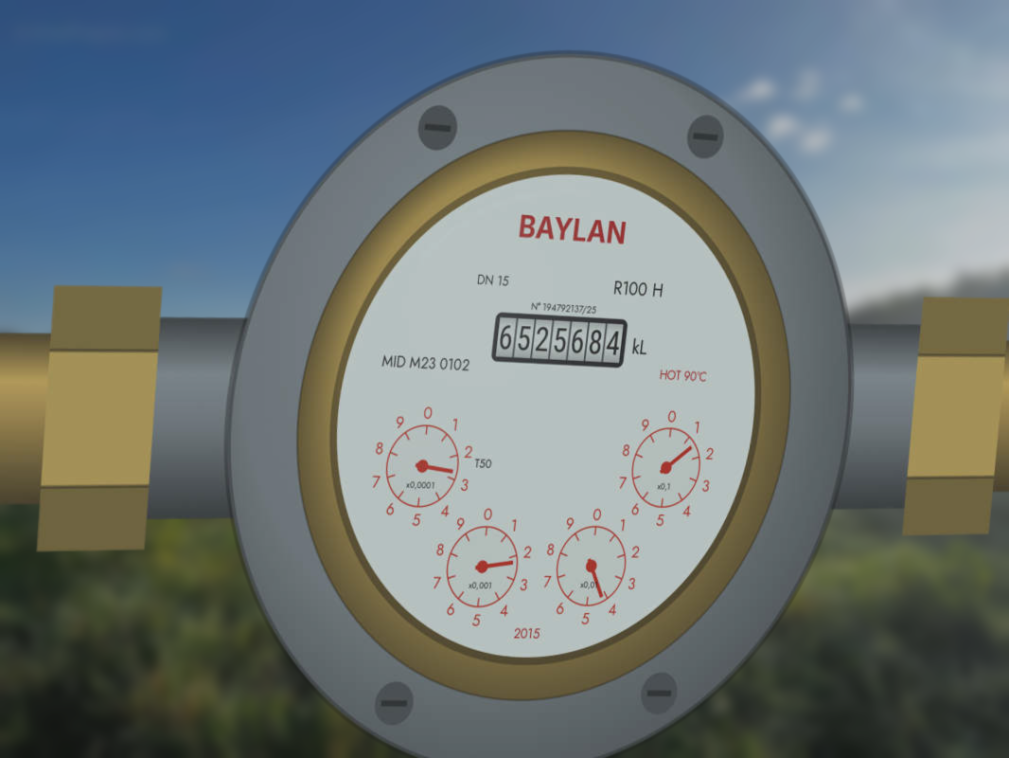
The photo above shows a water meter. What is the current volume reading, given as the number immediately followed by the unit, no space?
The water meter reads 6525684.1422kL
